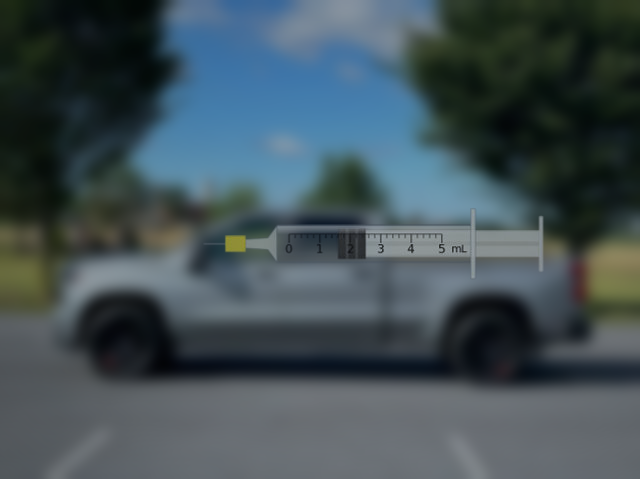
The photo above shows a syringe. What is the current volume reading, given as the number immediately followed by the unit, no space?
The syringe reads 1.6mL
